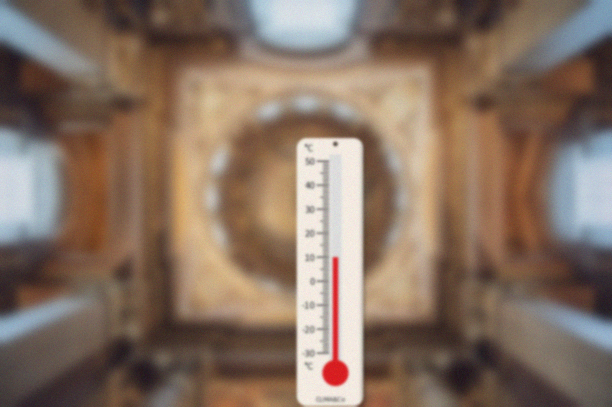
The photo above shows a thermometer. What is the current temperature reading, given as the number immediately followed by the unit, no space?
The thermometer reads 10°C
